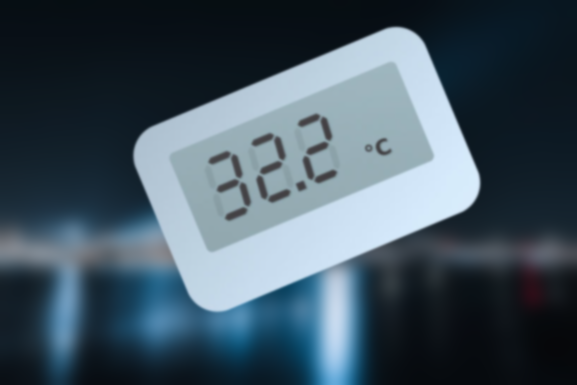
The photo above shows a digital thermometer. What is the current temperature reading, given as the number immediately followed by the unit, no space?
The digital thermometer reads 32.2°C
